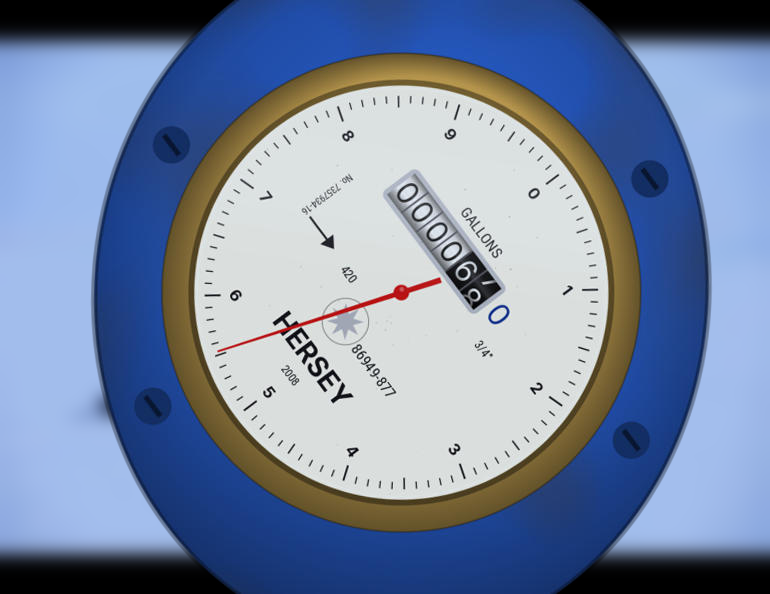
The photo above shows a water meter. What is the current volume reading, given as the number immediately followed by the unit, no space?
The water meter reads 675.5gal
